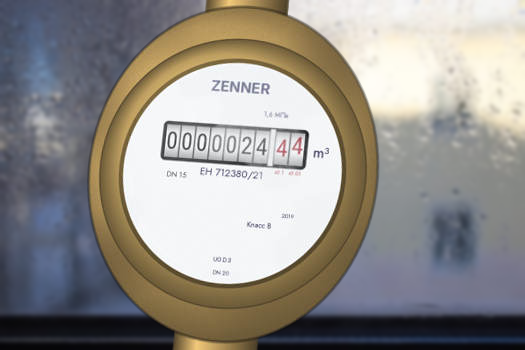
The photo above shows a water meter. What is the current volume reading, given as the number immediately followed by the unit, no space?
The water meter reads 24.44m³
